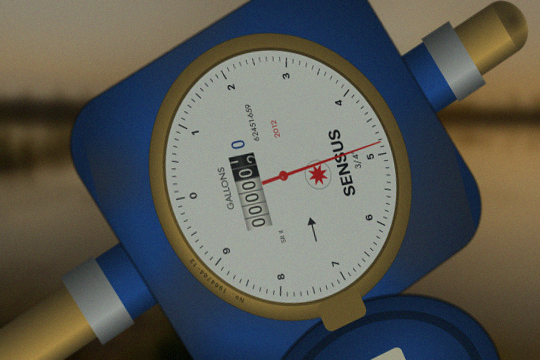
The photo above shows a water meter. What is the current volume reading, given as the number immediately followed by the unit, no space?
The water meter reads 14.8gal
